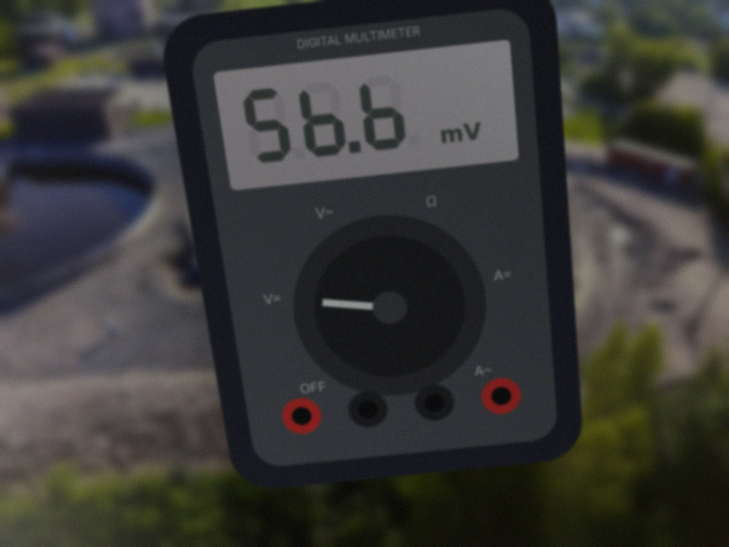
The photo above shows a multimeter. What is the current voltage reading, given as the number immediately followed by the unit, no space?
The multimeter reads 56.6mV
